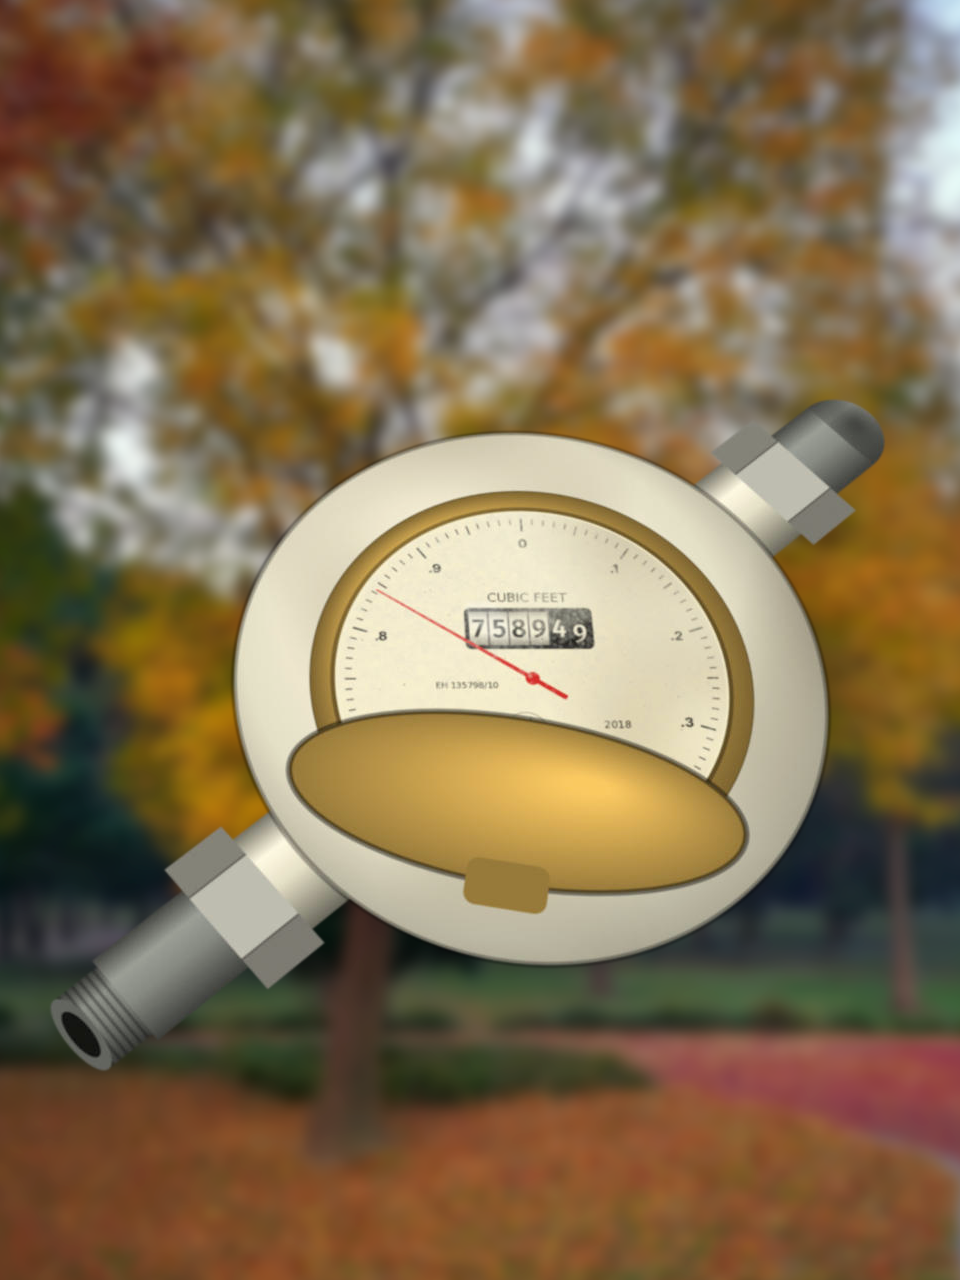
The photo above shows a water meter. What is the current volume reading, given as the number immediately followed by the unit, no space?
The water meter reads 758948.84ft³
